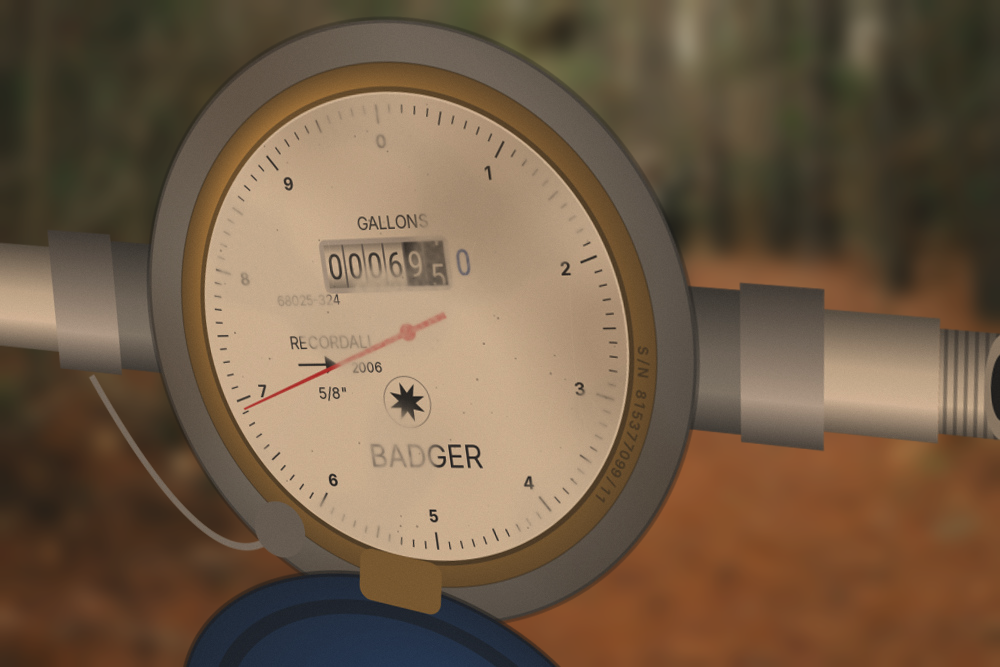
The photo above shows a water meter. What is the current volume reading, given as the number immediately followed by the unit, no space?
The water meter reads 6946.9gal
